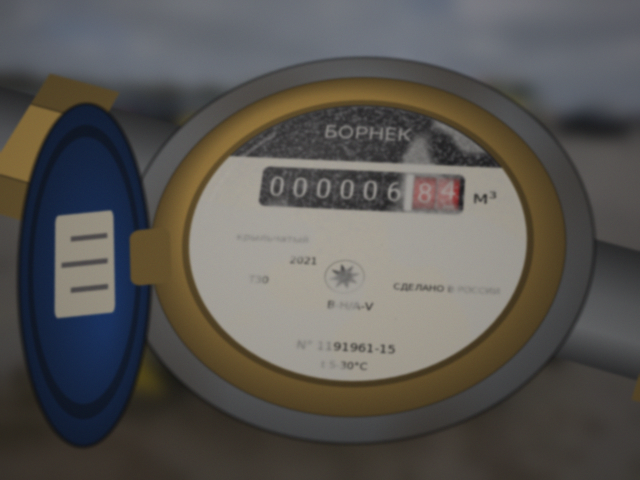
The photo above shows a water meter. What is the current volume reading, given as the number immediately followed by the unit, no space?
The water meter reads 6.84m³
